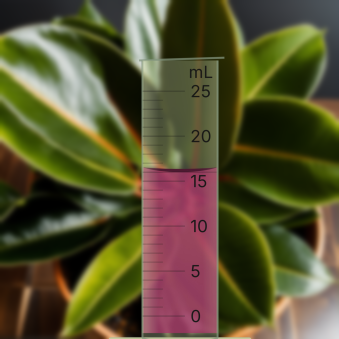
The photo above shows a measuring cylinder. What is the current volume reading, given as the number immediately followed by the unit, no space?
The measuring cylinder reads 16mL
